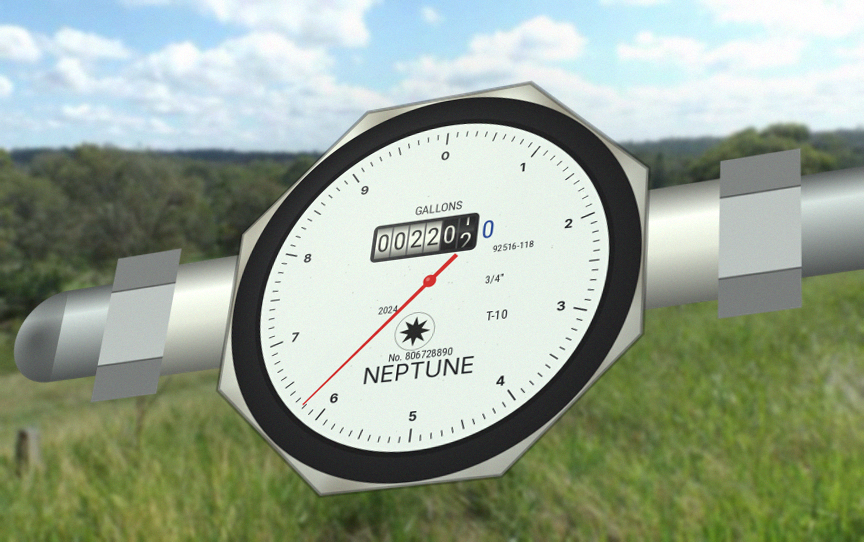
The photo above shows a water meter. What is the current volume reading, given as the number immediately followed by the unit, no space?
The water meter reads 22016.2gal
